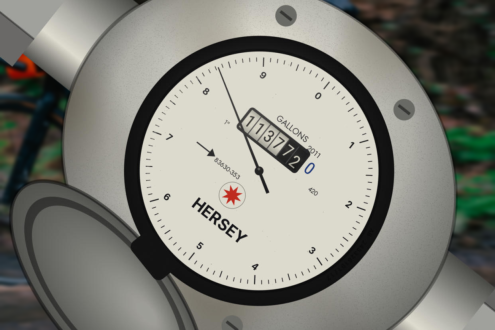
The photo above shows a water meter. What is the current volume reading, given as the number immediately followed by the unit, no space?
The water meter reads 1137718.3gal
